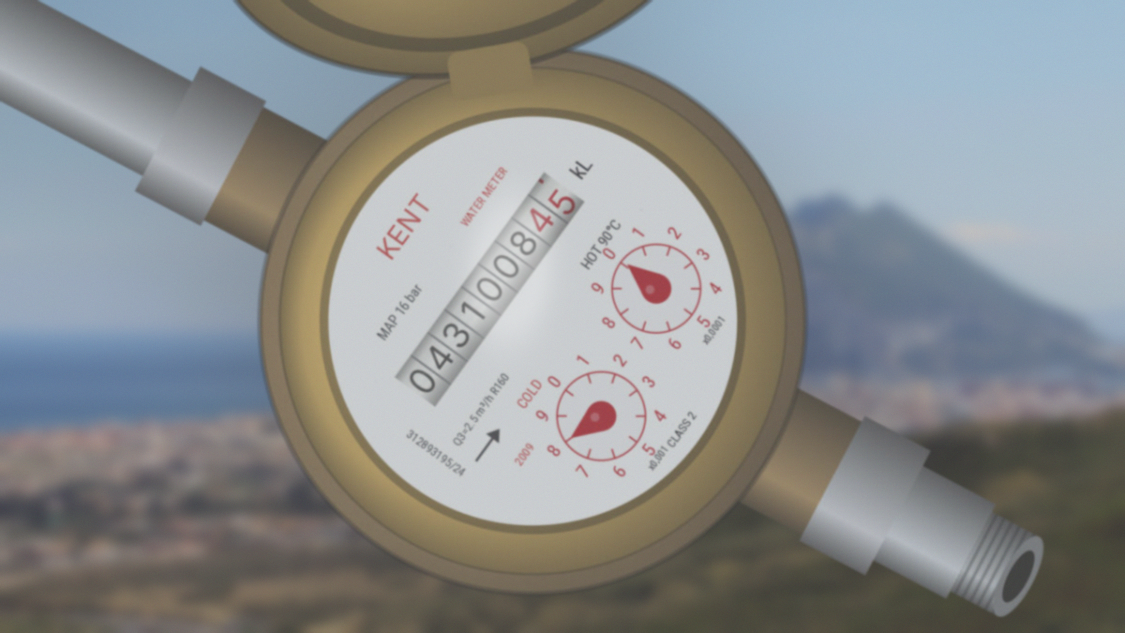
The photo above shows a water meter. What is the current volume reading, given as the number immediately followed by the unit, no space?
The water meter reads 431008.4480kL
